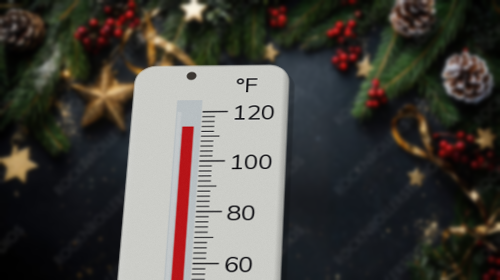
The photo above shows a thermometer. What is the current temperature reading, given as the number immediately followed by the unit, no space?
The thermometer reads 114°F
